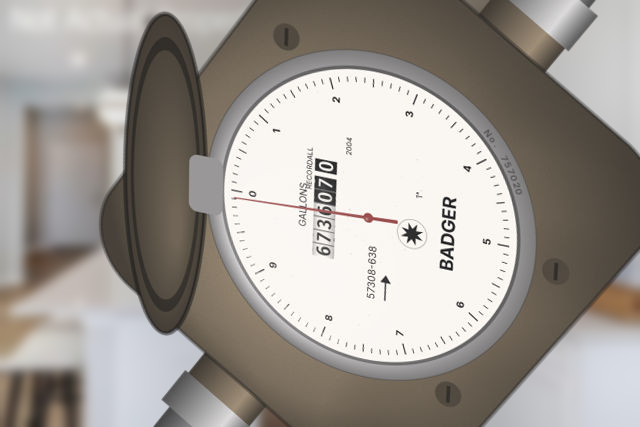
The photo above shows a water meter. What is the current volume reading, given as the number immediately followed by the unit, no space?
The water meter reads 6736069.9gal
